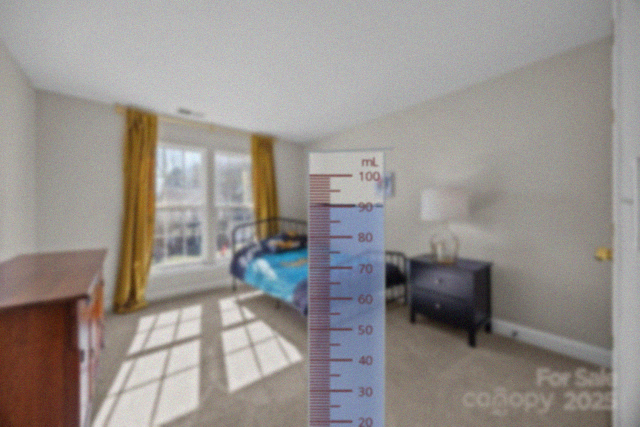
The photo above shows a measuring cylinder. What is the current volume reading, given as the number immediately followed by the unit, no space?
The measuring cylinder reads 90mL
